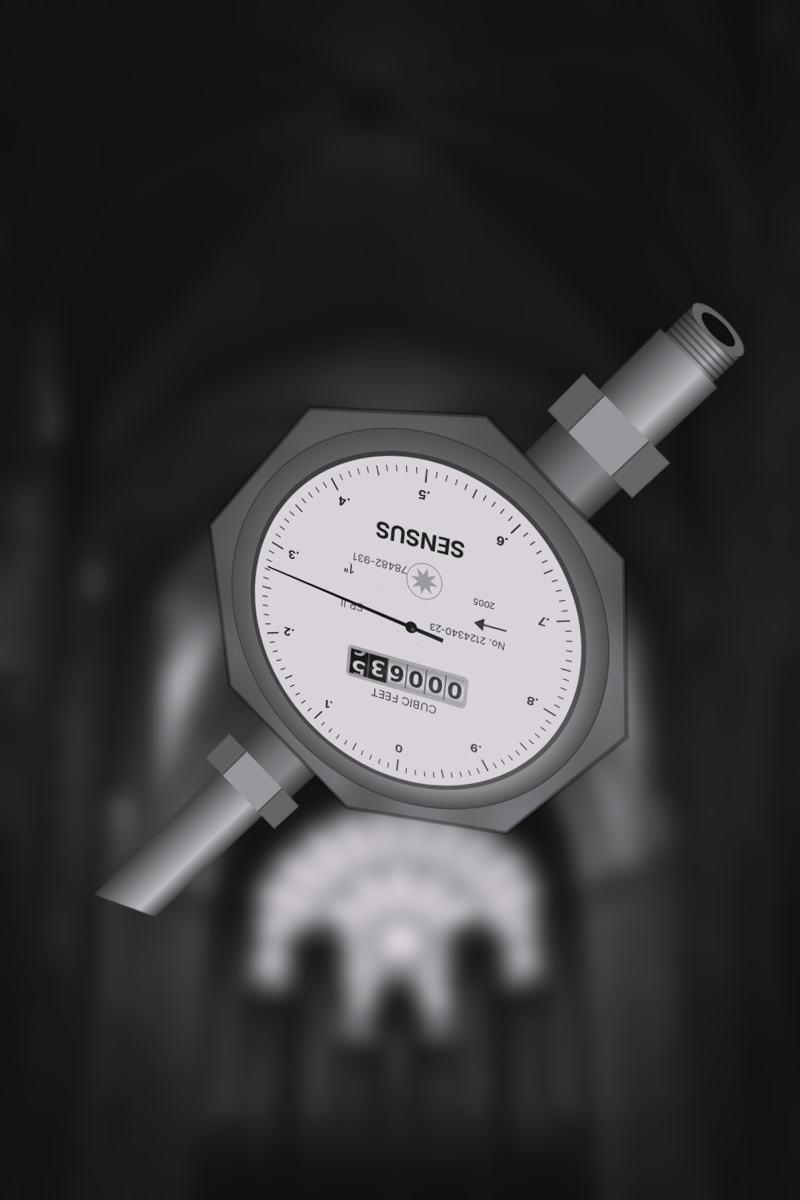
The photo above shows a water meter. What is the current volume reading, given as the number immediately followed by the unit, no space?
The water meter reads 635.27ft³
